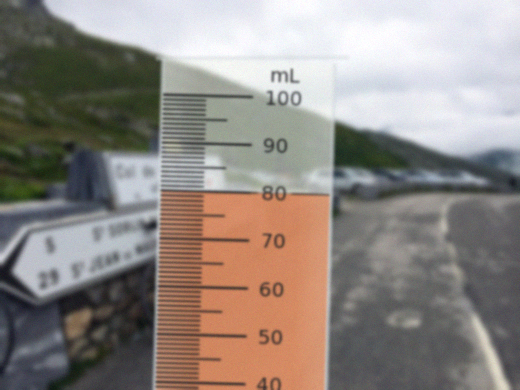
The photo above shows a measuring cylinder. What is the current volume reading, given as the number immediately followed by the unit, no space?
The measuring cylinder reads 80mL
